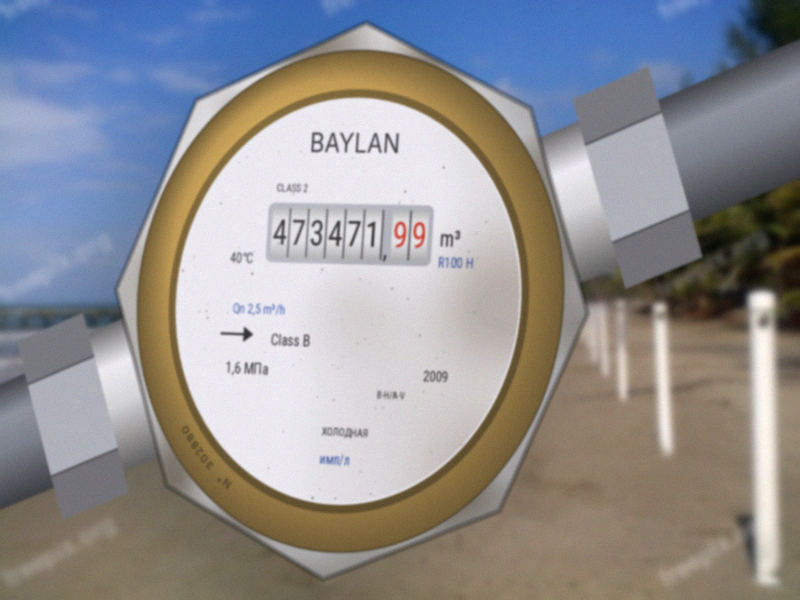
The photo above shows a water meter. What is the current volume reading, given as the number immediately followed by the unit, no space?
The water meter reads 473471.99m³
